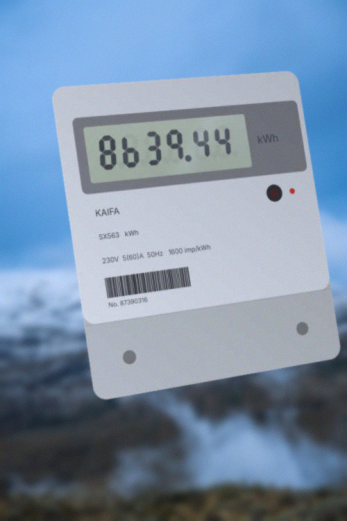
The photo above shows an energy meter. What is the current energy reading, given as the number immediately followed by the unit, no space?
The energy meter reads 8639.44kWh
